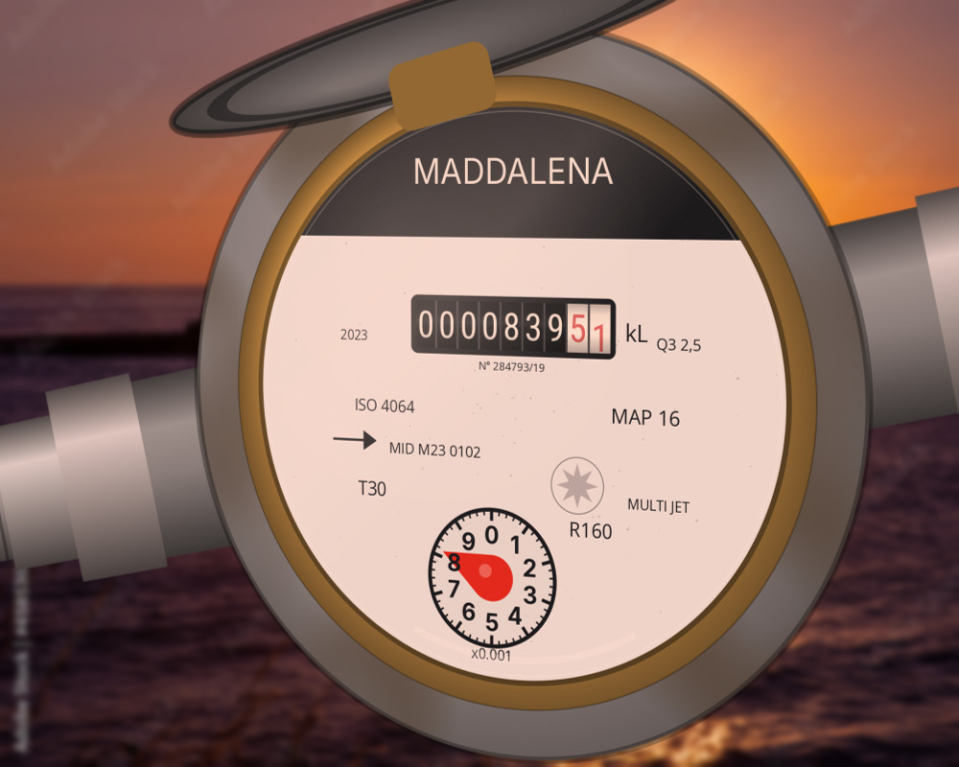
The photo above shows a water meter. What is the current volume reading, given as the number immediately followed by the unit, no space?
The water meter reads 839.508kL
